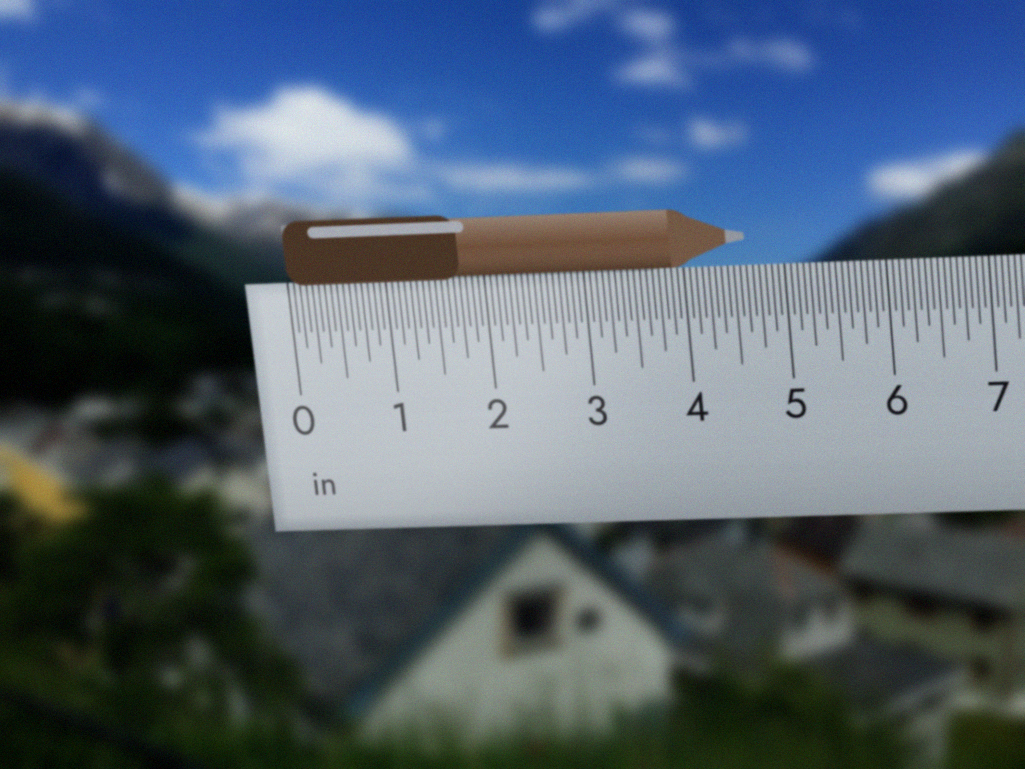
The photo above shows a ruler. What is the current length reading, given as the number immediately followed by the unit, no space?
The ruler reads 4.625in
